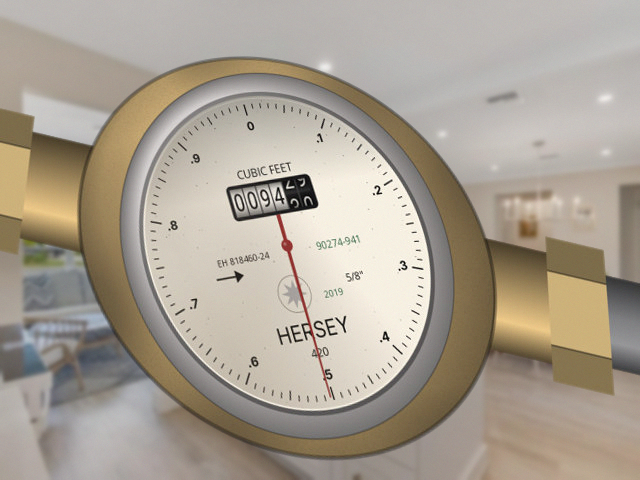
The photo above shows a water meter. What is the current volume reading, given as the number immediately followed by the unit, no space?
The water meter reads 9429.50ft³
